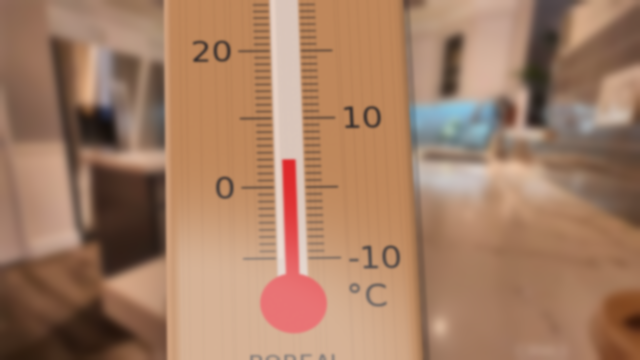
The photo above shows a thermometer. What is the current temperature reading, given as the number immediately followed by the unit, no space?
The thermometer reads 4°C
